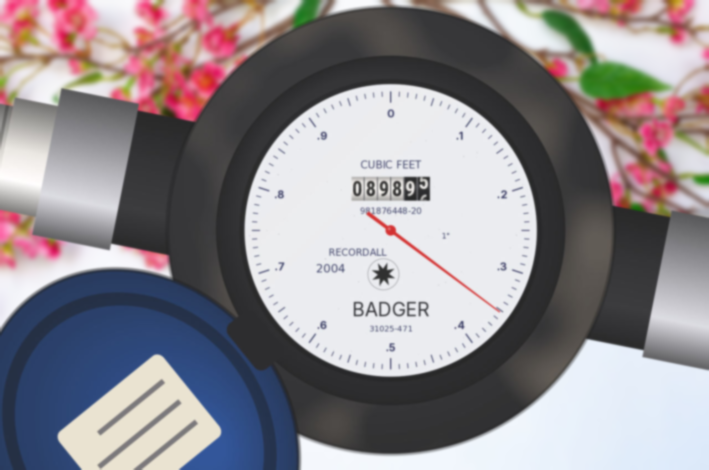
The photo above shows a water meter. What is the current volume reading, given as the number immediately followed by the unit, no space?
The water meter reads 89895.35ft³
